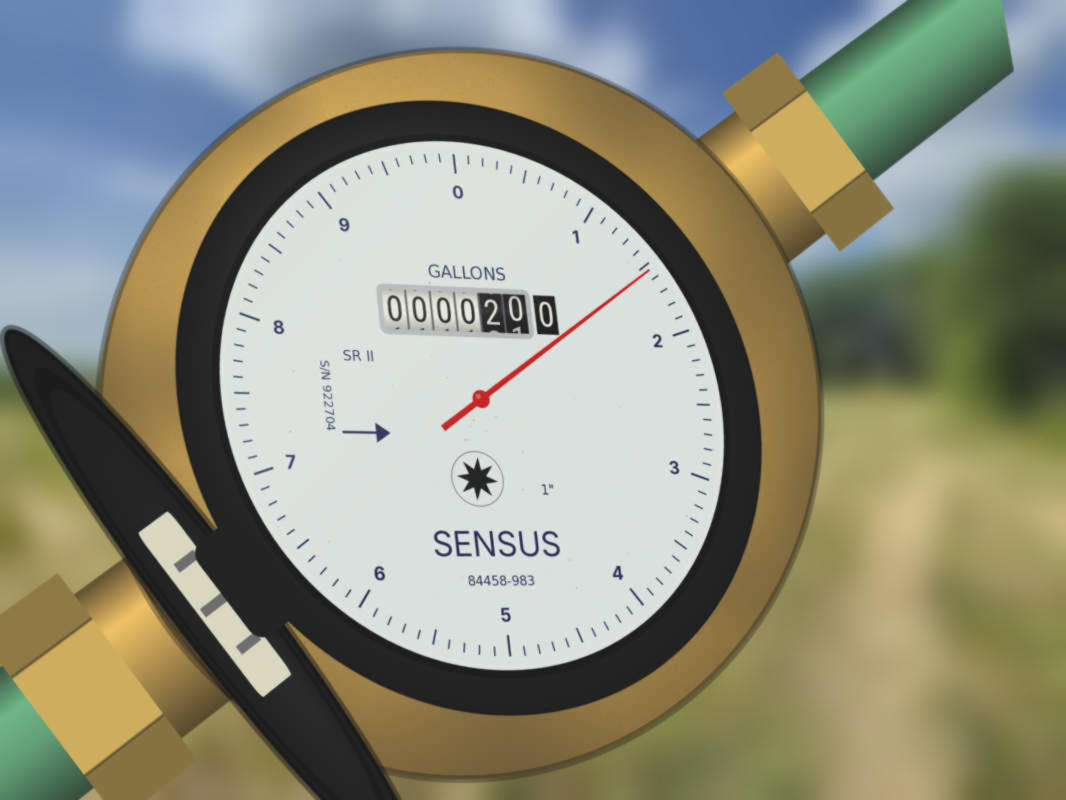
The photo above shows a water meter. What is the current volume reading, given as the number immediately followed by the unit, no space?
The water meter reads 201.5gal
